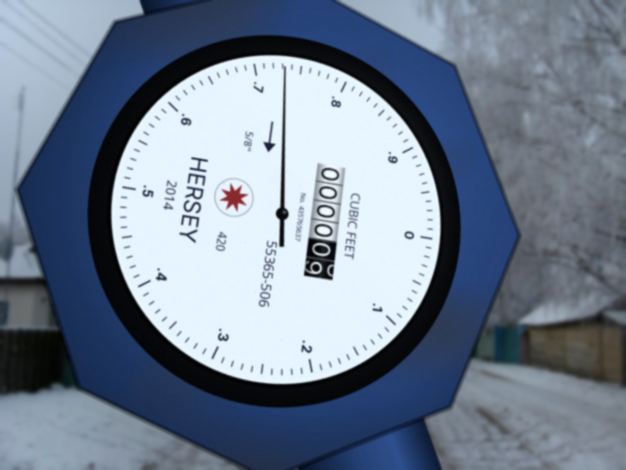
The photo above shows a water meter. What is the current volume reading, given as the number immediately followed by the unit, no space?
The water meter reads 8.73ft³
